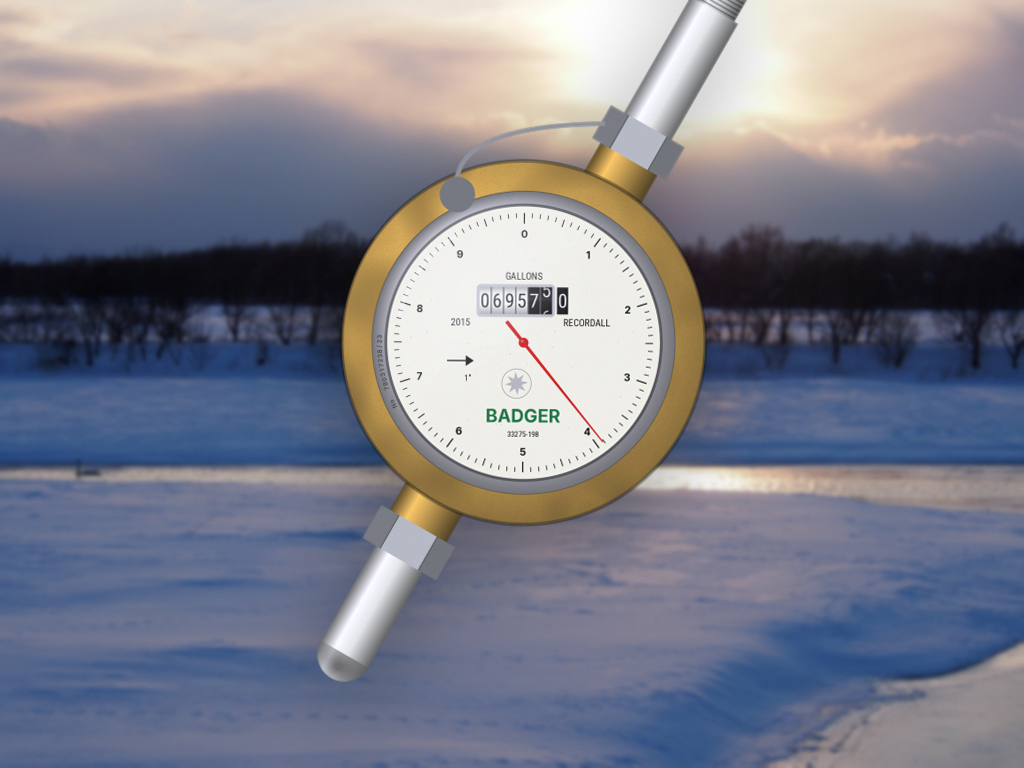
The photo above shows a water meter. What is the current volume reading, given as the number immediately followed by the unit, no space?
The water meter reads 695753.9gal
